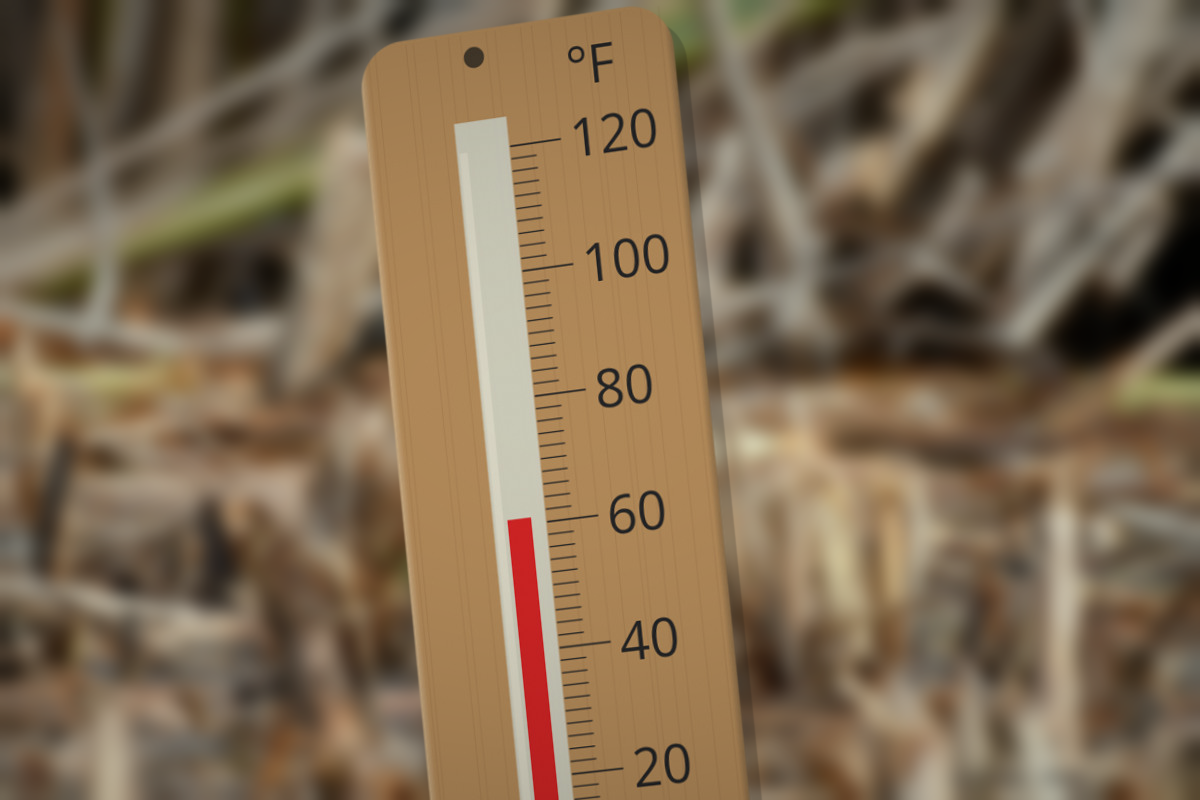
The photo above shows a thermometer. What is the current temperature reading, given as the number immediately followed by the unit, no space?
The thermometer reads 61°F
